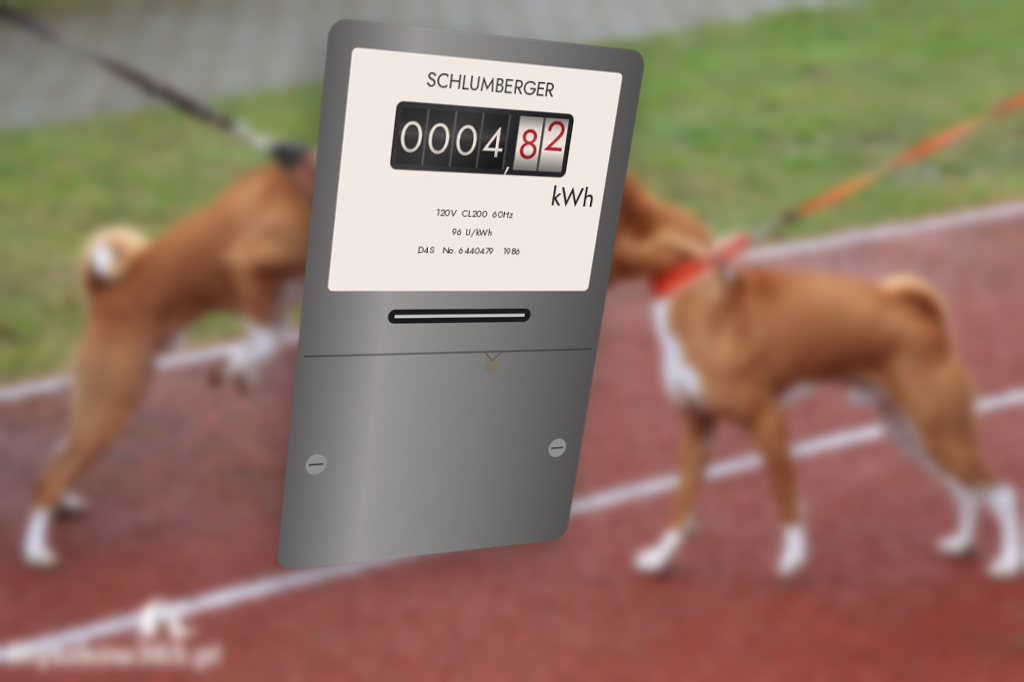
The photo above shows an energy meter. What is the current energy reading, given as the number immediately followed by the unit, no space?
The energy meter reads 4.82kWh
